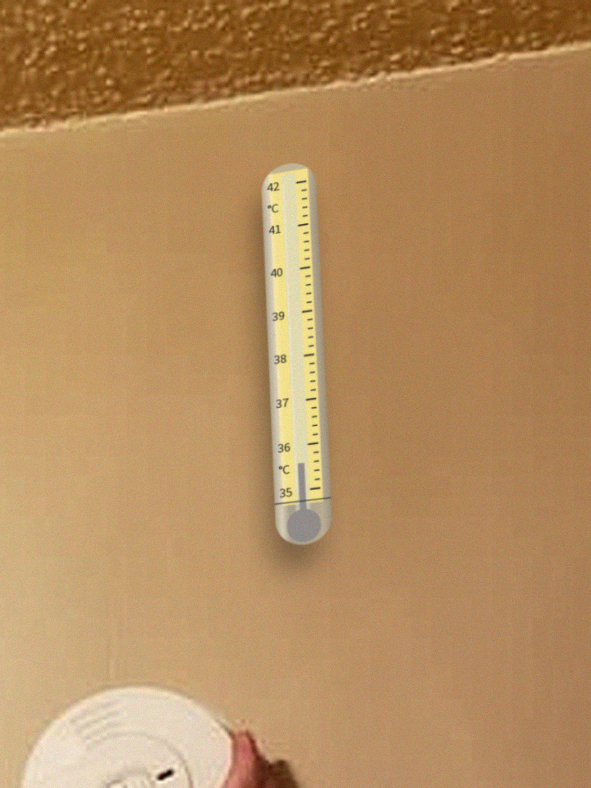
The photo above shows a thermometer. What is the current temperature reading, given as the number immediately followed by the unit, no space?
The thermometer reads 35.6°C
